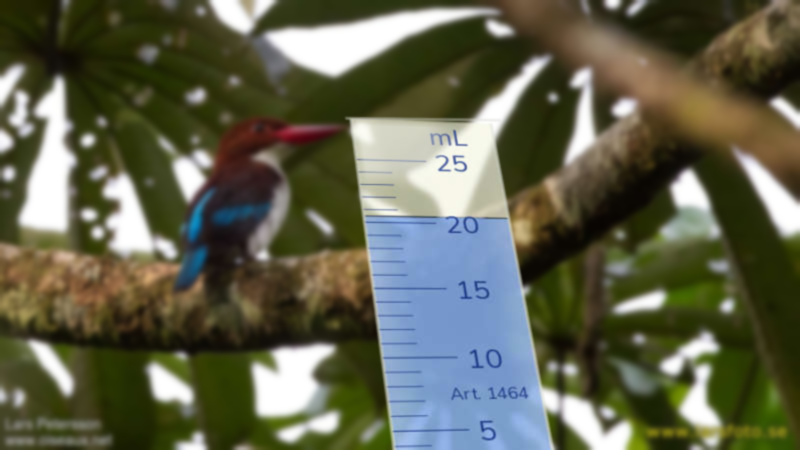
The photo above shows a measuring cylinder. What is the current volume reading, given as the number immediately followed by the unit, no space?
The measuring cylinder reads 20.5mL
